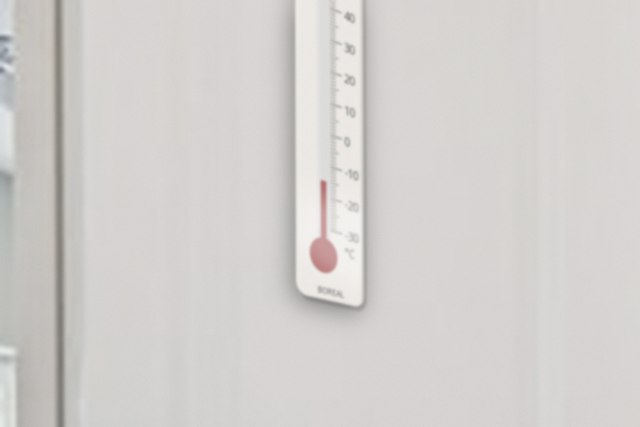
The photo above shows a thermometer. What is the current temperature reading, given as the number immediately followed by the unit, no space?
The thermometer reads -15°C
